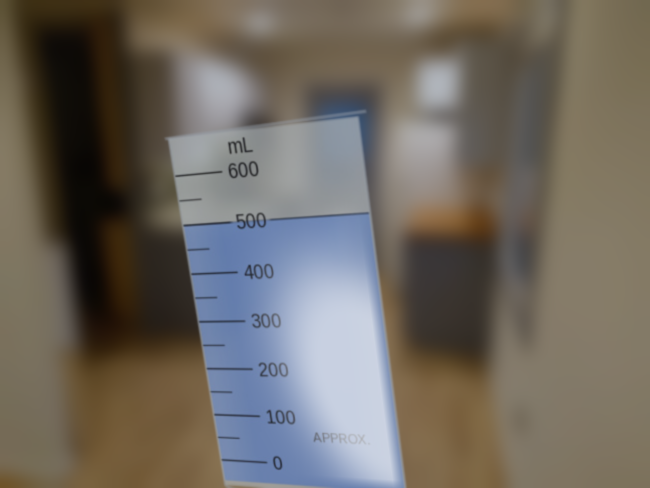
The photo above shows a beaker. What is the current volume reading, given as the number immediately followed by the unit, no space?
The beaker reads 500mL
